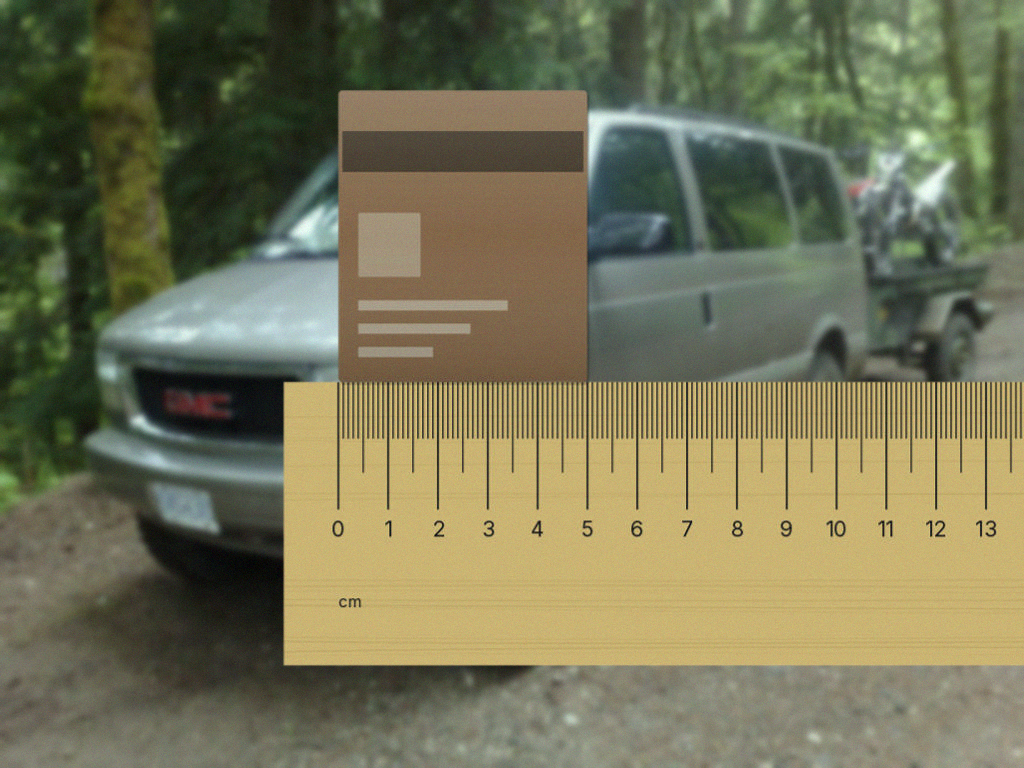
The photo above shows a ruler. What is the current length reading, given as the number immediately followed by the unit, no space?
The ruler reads 5cm
